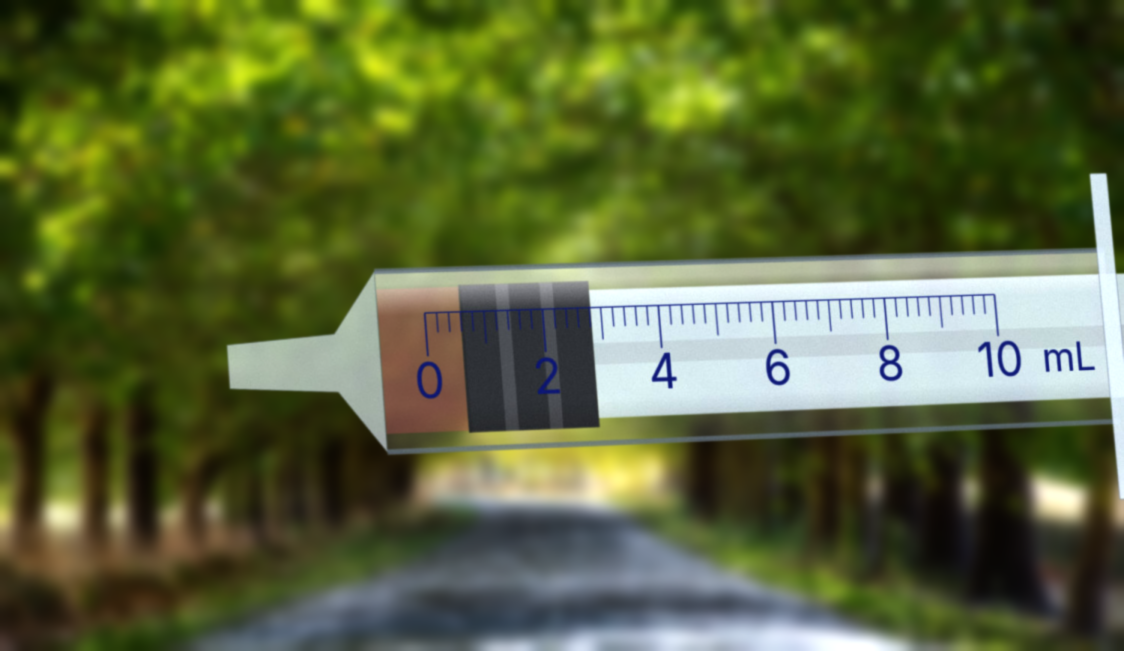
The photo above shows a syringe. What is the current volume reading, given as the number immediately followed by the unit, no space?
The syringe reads 0.6mL
